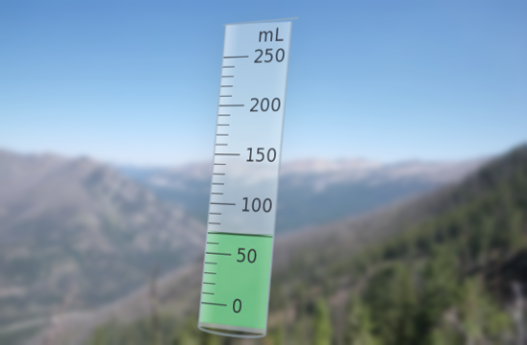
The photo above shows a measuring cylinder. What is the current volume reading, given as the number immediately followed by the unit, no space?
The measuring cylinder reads 70mL
